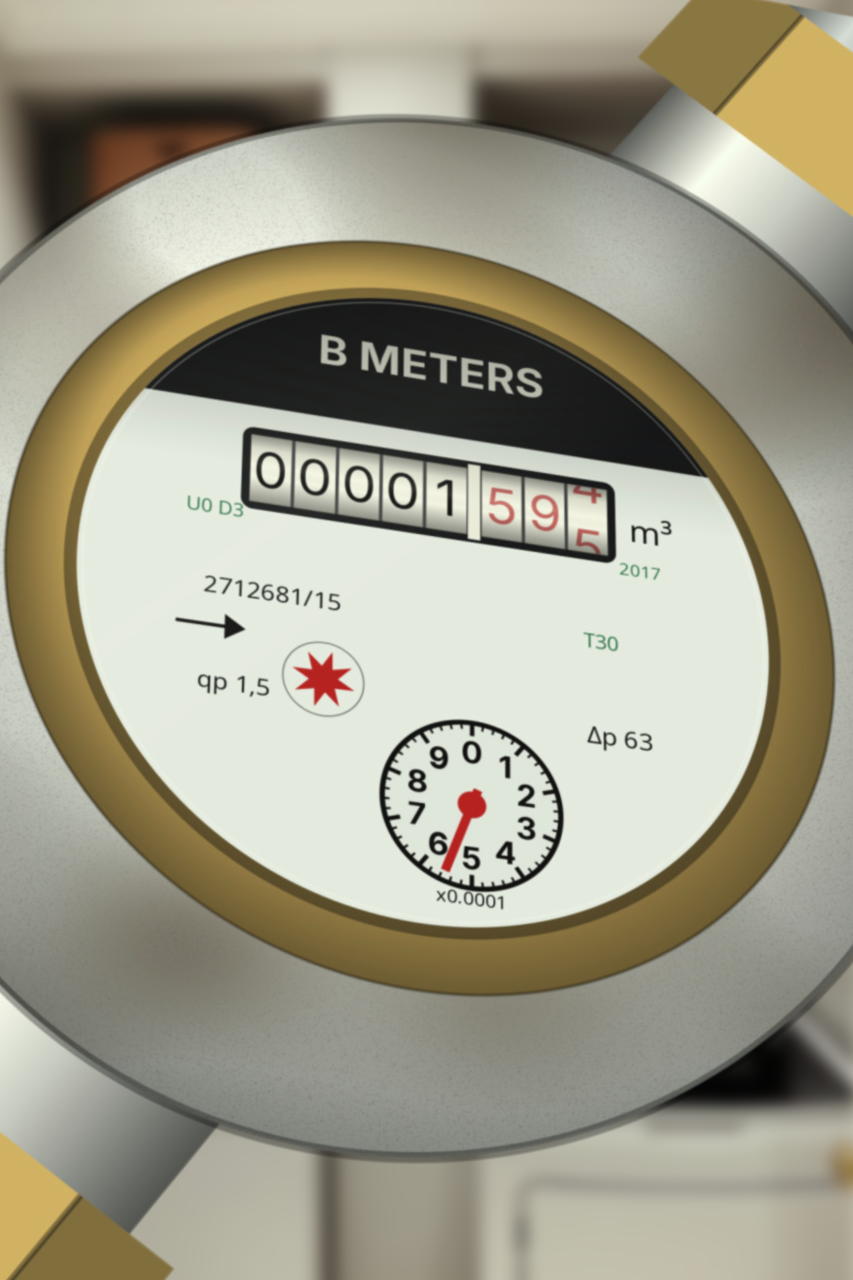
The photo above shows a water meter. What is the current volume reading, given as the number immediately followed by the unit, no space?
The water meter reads 1.5945m³
